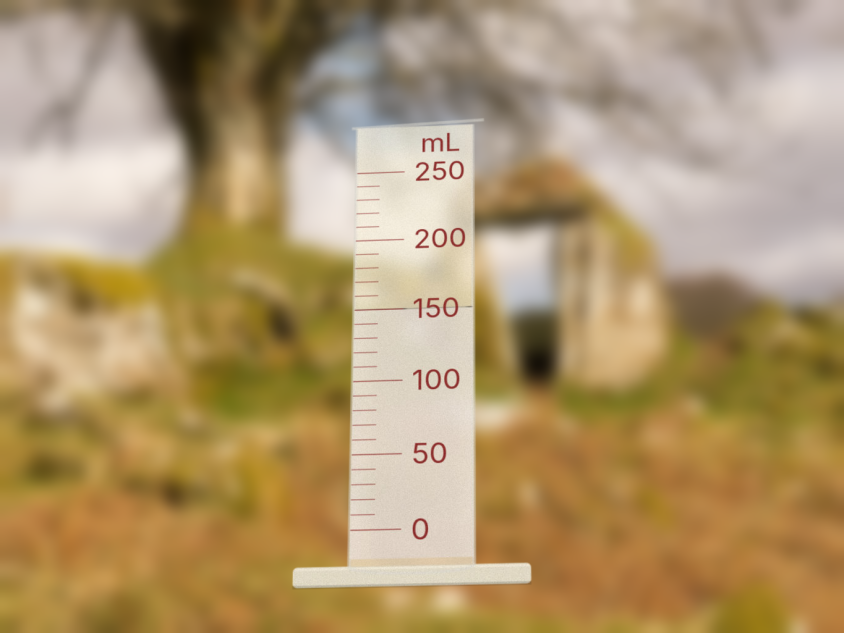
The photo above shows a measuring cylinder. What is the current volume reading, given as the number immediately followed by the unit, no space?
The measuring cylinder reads 150mL
